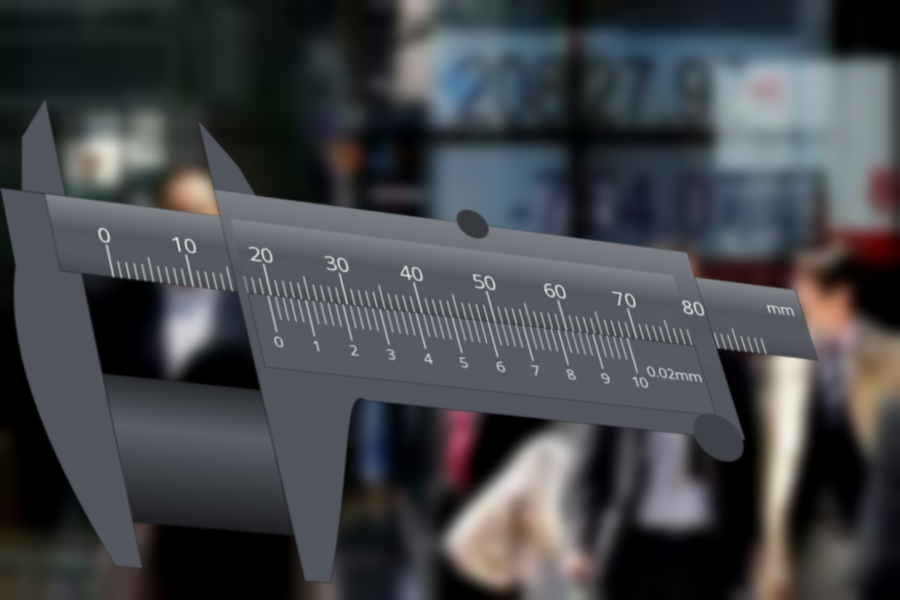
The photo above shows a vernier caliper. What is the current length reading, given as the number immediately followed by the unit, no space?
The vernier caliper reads 19.6mm
